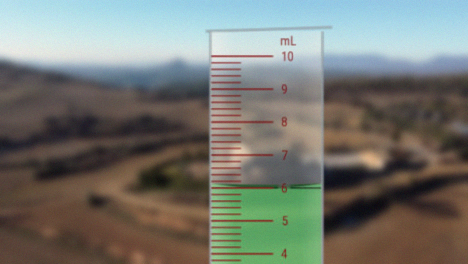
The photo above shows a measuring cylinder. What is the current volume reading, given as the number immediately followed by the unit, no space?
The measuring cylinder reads 6mL
